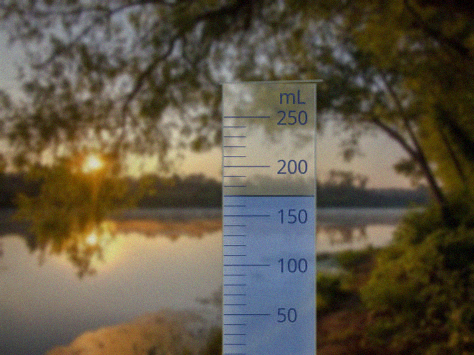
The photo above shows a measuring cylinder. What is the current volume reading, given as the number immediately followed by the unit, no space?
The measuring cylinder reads 170mL
